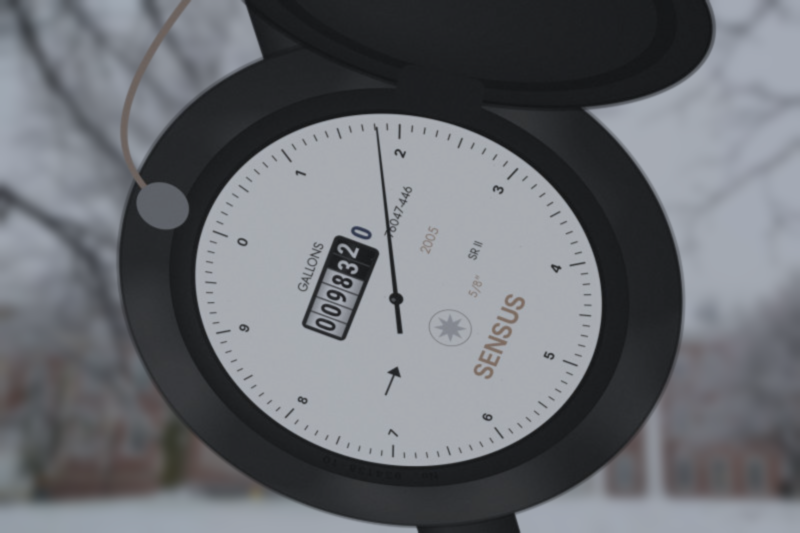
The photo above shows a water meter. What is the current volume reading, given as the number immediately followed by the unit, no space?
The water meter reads 98321.8gal
